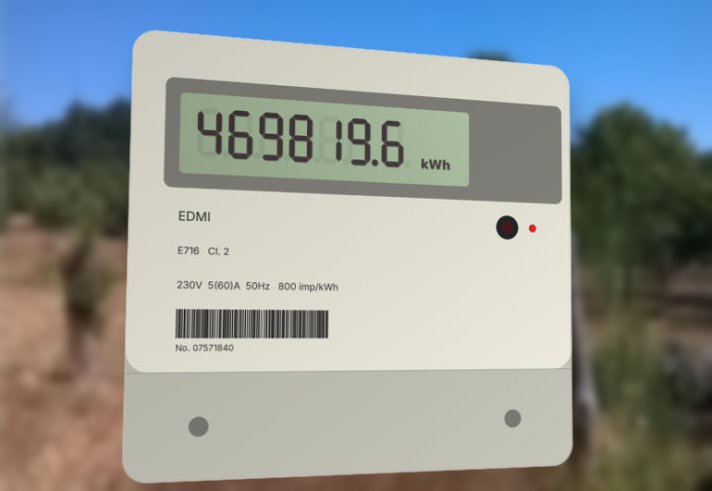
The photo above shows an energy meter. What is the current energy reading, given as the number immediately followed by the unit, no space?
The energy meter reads 469819.6kWh
